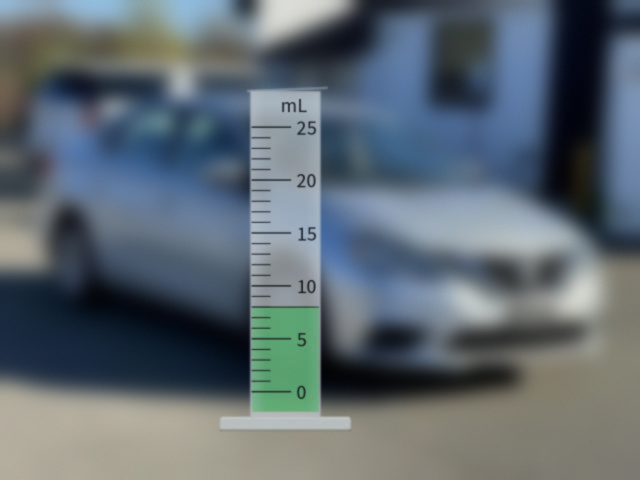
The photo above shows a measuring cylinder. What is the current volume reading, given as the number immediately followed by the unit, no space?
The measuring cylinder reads 8mL
